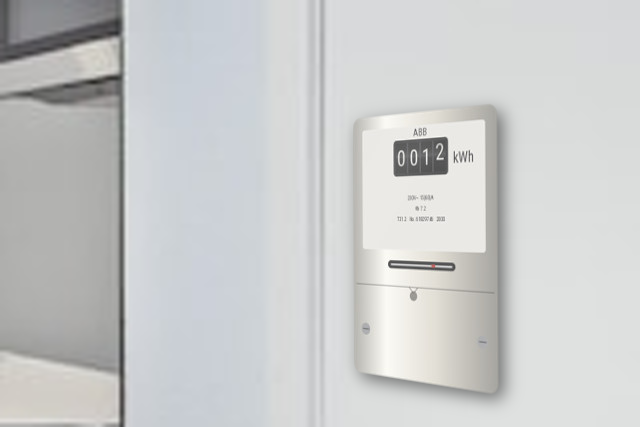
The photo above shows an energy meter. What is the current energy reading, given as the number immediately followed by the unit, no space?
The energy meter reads 12kWh
